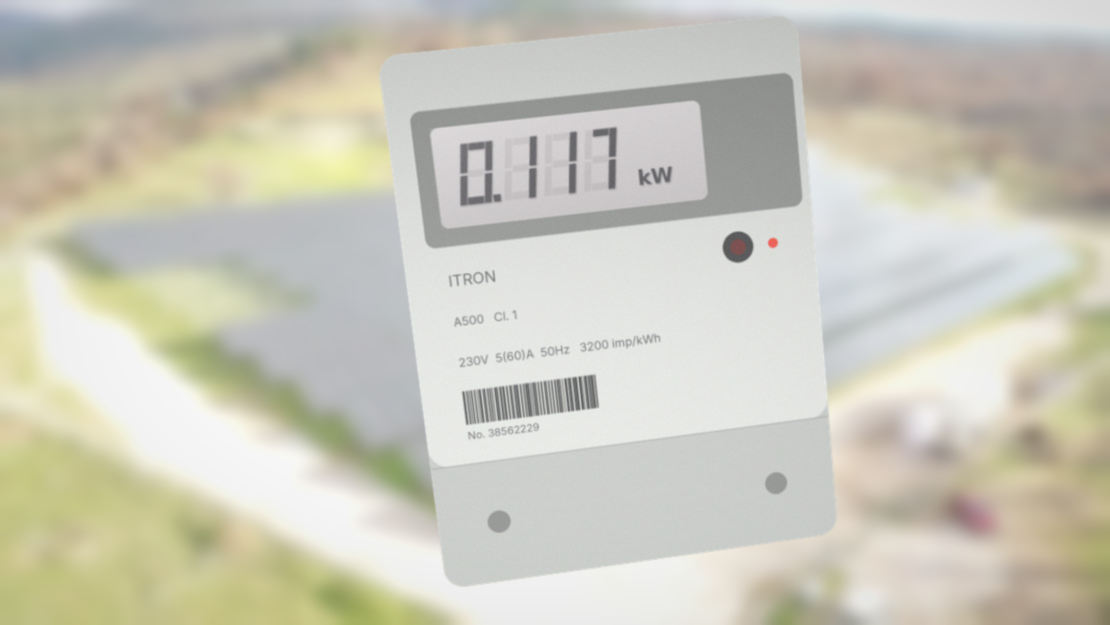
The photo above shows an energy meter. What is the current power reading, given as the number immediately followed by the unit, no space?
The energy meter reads 0.117kW
